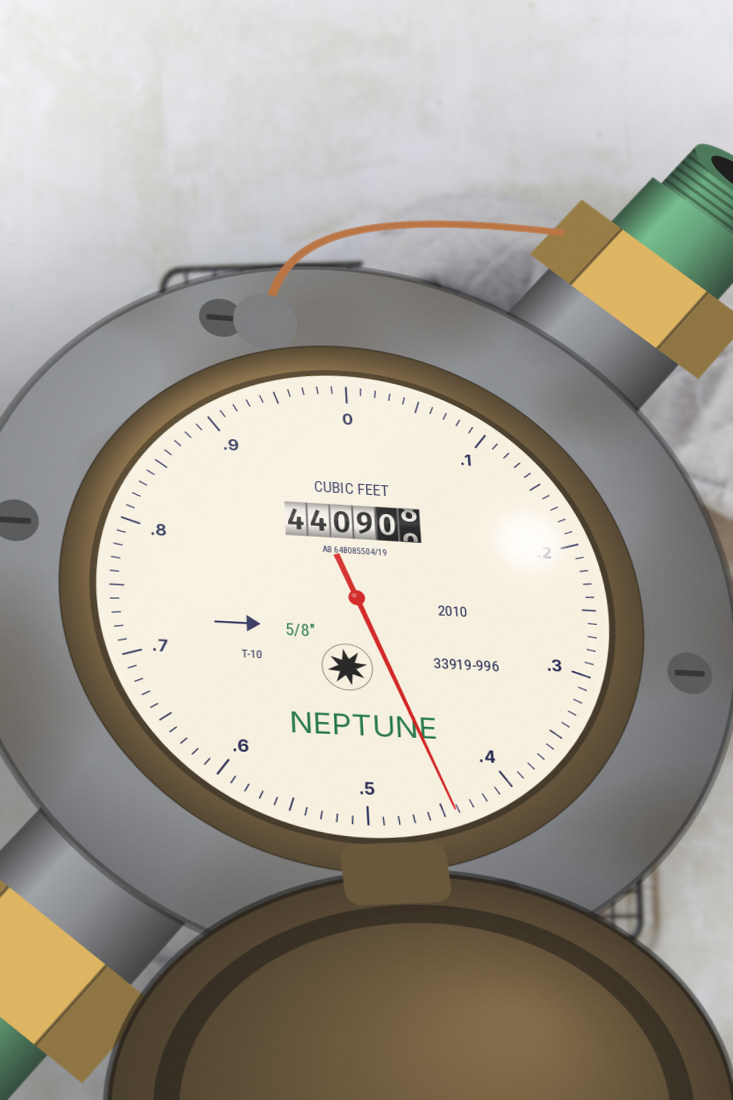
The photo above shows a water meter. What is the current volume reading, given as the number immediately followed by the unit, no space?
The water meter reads 440908.44ft³
